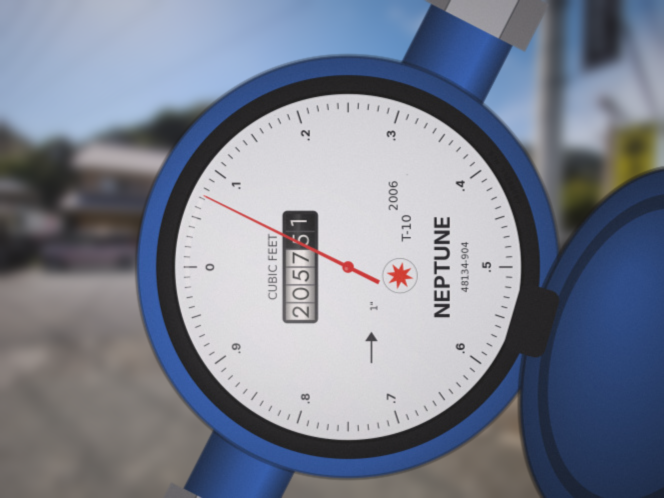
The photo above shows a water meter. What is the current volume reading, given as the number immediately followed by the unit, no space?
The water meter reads 205751.07ft³
